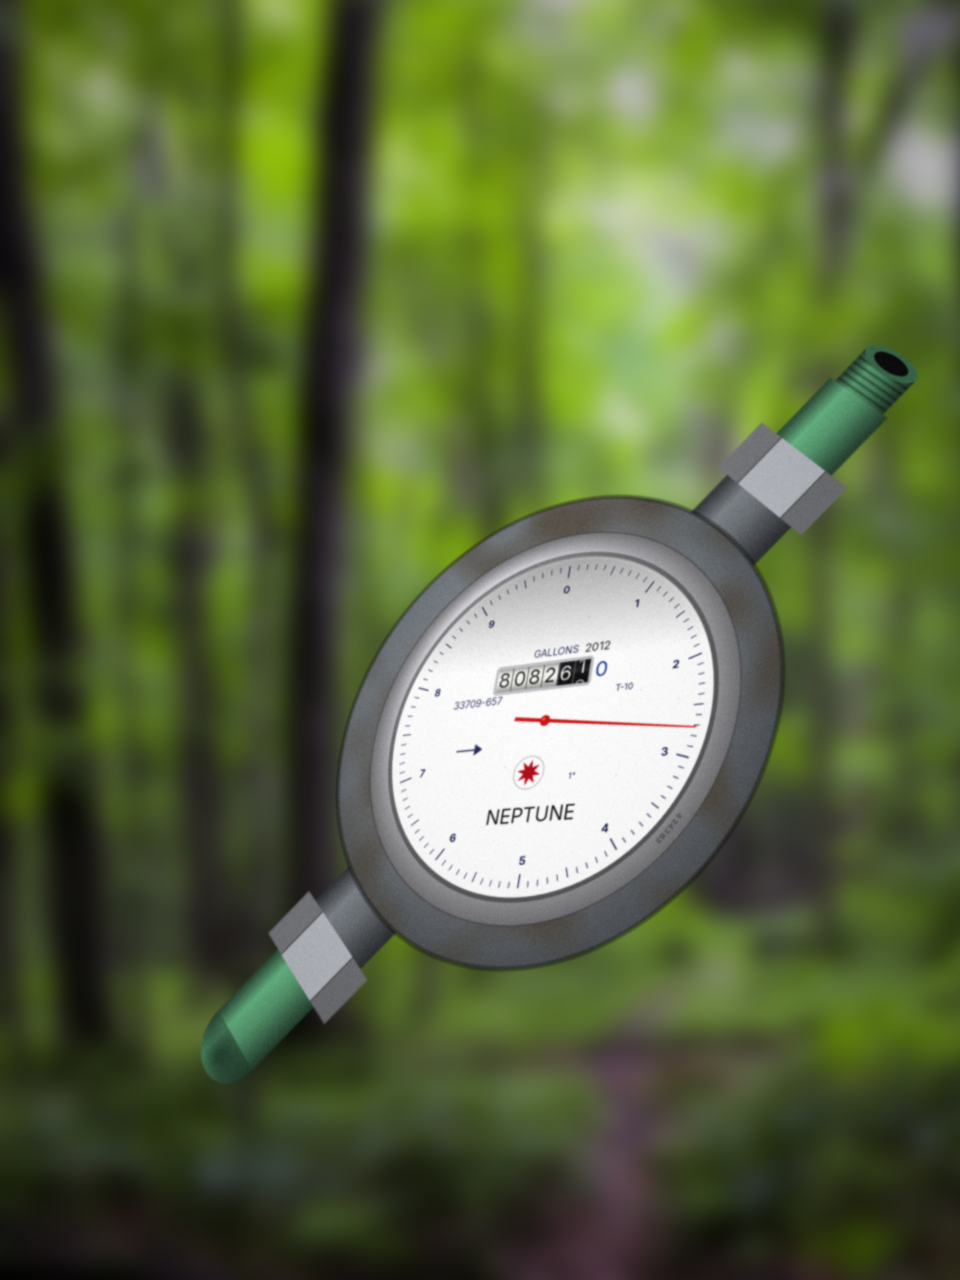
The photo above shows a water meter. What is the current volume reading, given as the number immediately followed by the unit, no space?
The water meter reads 8082612.7gal
